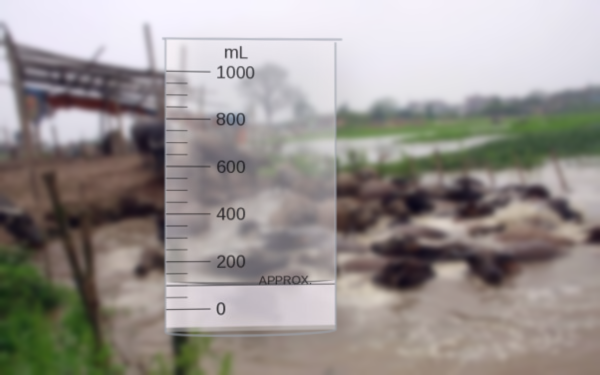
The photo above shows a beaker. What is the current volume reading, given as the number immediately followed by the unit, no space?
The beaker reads 100mL
